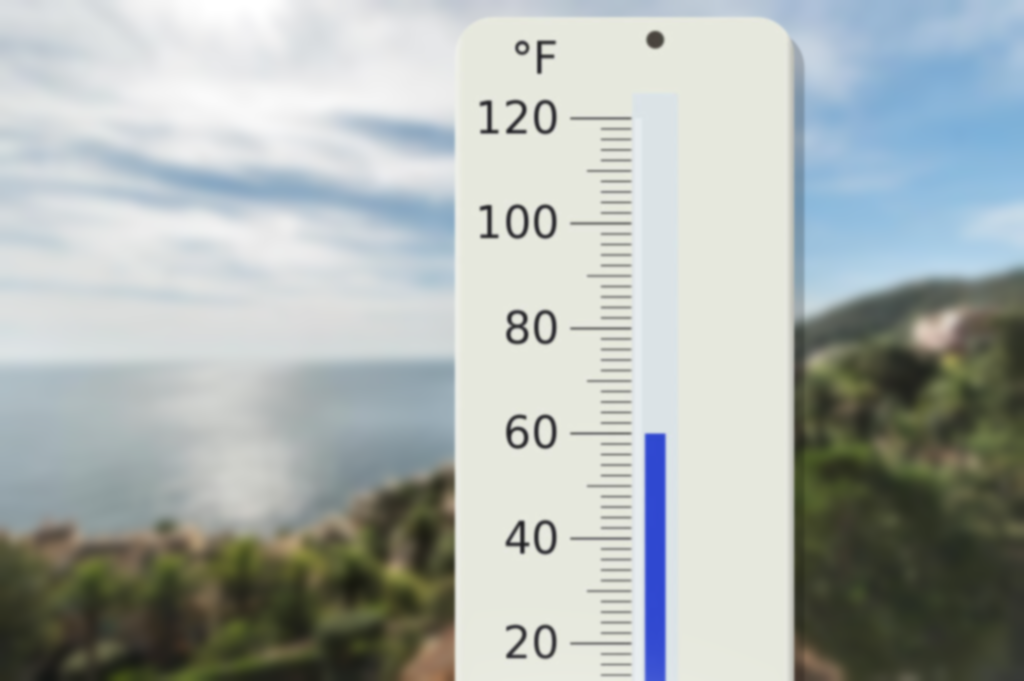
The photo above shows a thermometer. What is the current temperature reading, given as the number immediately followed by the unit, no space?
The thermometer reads 60°F
